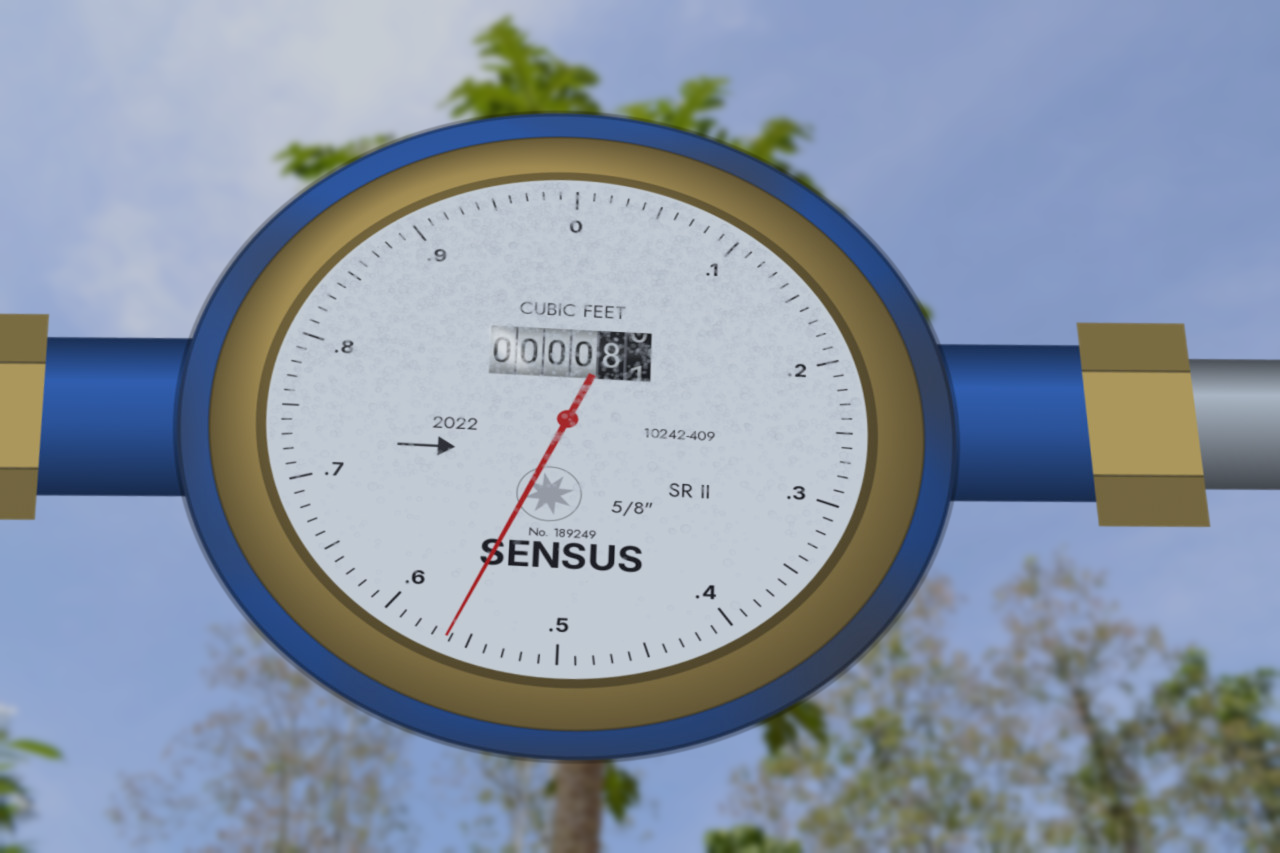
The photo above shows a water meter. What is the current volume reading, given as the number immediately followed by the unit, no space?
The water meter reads 80.56ft³
